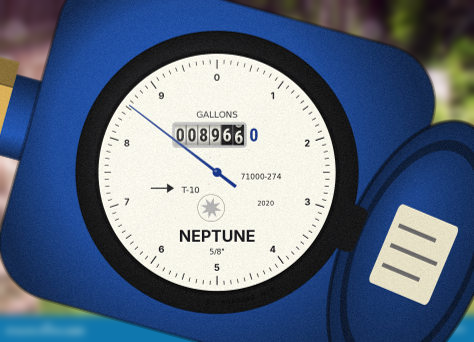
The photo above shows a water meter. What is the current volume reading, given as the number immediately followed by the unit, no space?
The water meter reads 89658.5gal
